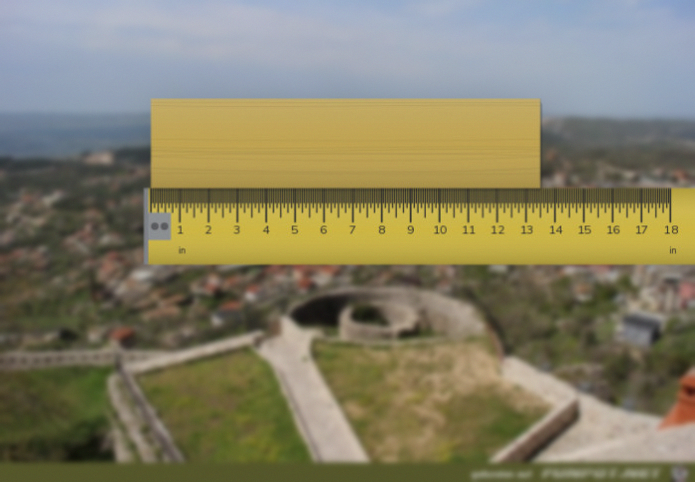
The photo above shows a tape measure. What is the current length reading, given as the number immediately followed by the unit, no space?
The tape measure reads 13.5in
